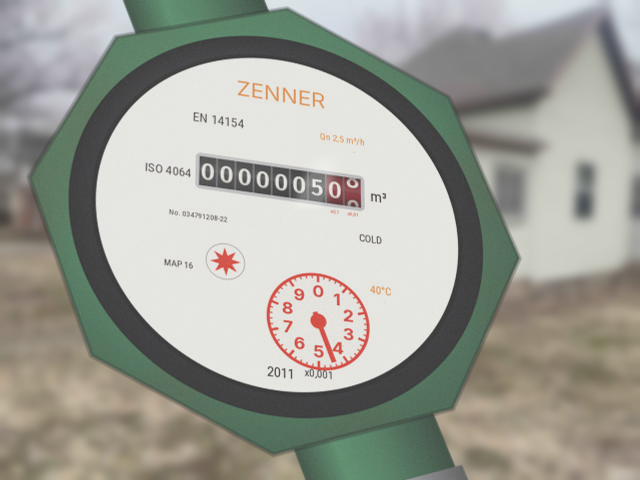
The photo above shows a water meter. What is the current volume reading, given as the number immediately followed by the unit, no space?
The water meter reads 5.084m³
